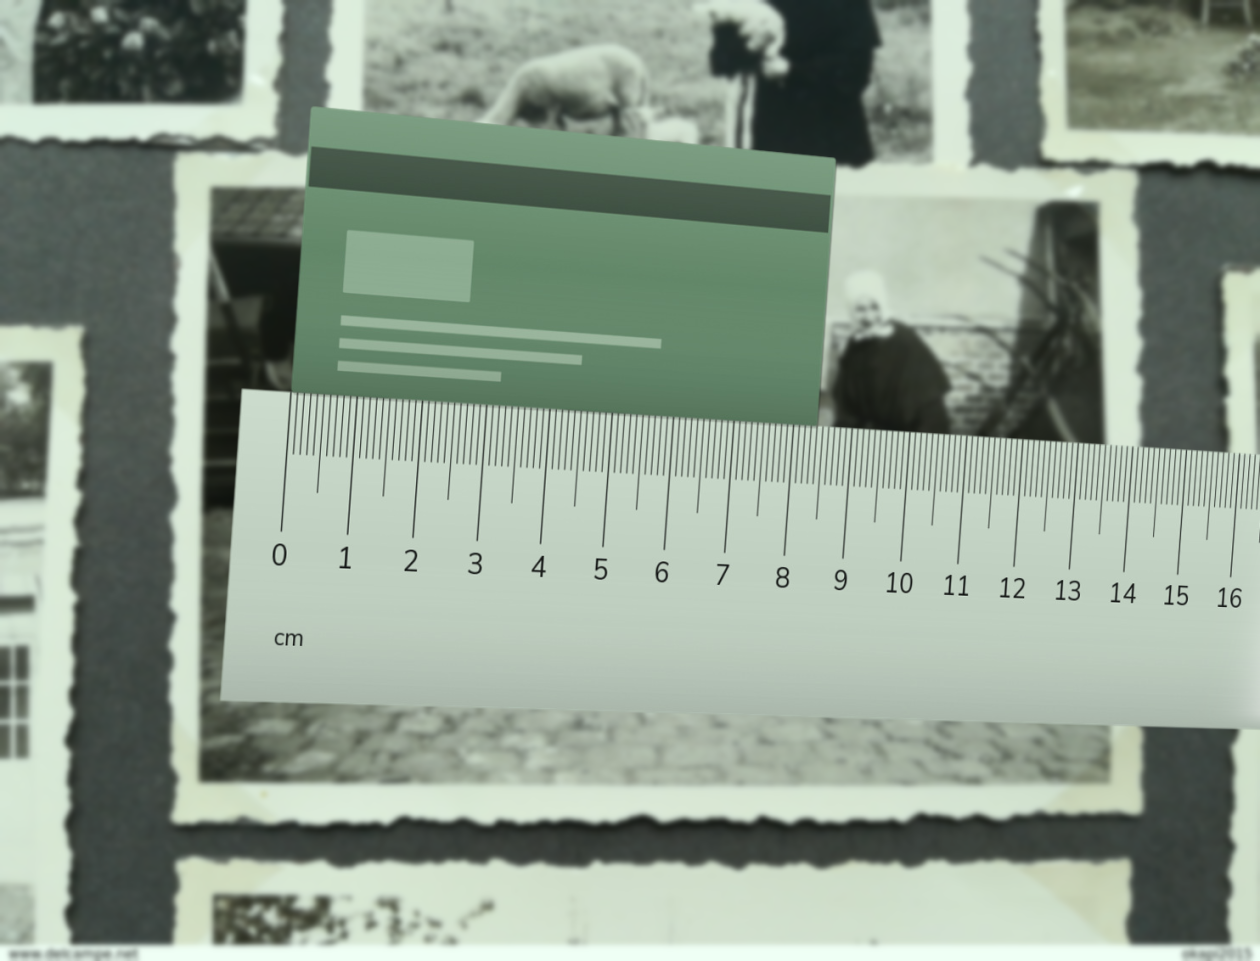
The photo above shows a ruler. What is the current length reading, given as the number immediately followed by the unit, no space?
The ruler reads 8.4cm
